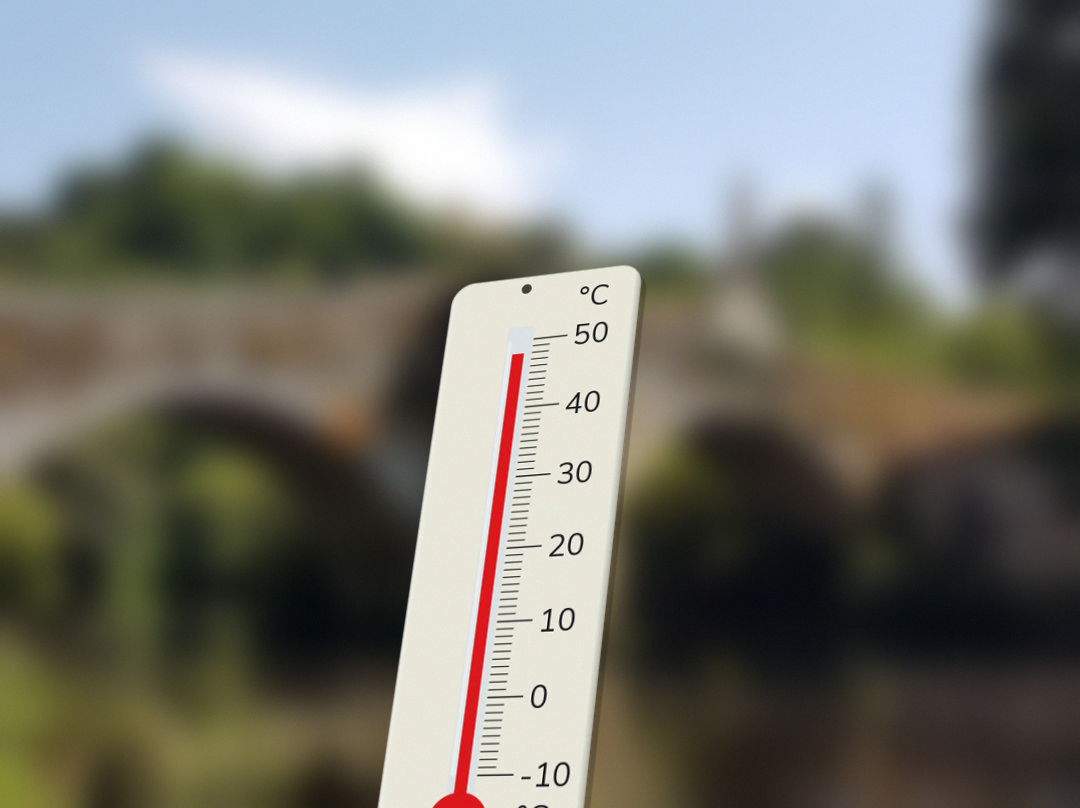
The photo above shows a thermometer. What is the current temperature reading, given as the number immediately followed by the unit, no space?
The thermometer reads 48°C
